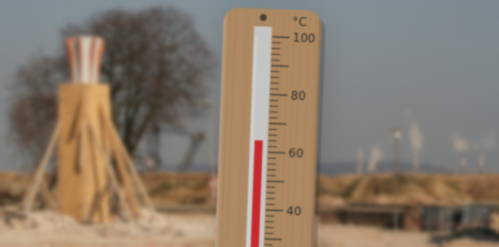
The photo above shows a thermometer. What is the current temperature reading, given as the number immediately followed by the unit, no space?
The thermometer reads 64°C
